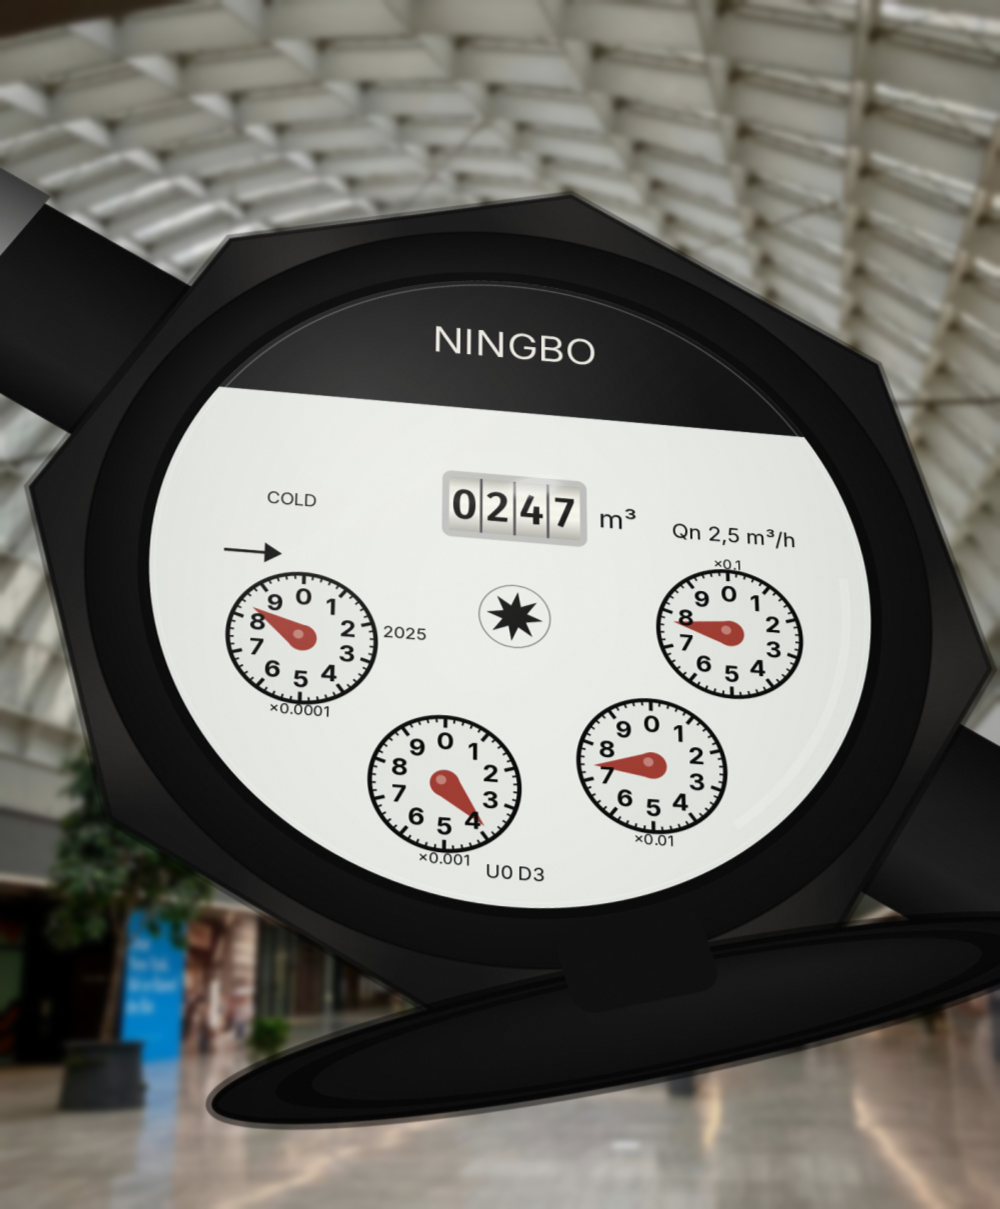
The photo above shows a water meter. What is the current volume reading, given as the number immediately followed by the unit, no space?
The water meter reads 247.7738m³
